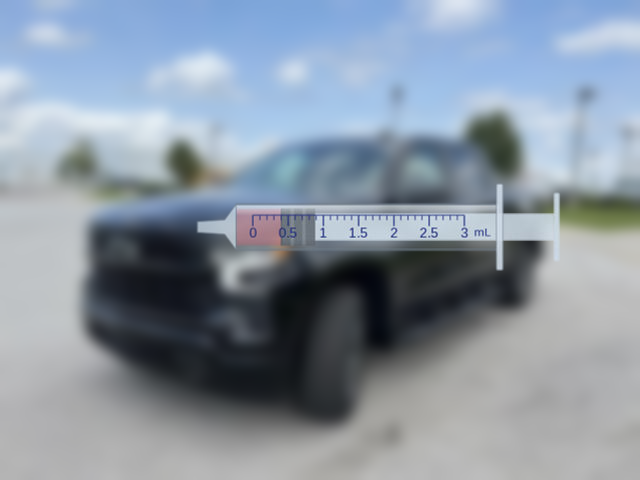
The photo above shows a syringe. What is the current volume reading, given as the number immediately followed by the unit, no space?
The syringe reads 0.4mL
